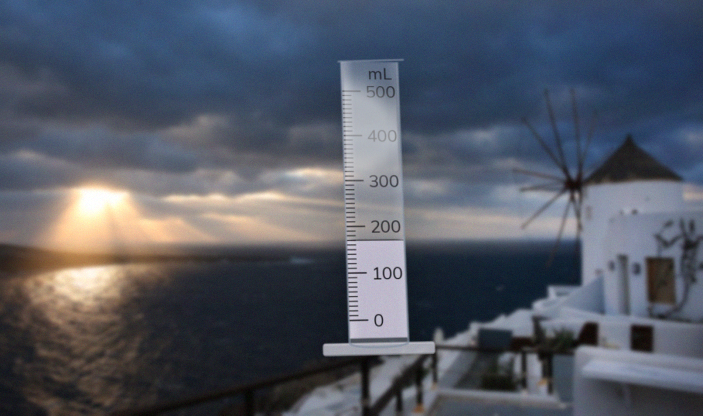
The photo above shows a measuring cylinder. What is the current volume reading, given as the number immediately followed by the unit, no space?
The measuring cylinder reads 170mL
